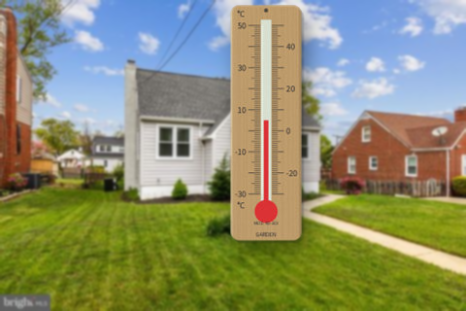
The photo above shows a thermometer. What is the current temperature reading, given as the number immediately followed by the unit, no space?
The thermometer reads 5°C
